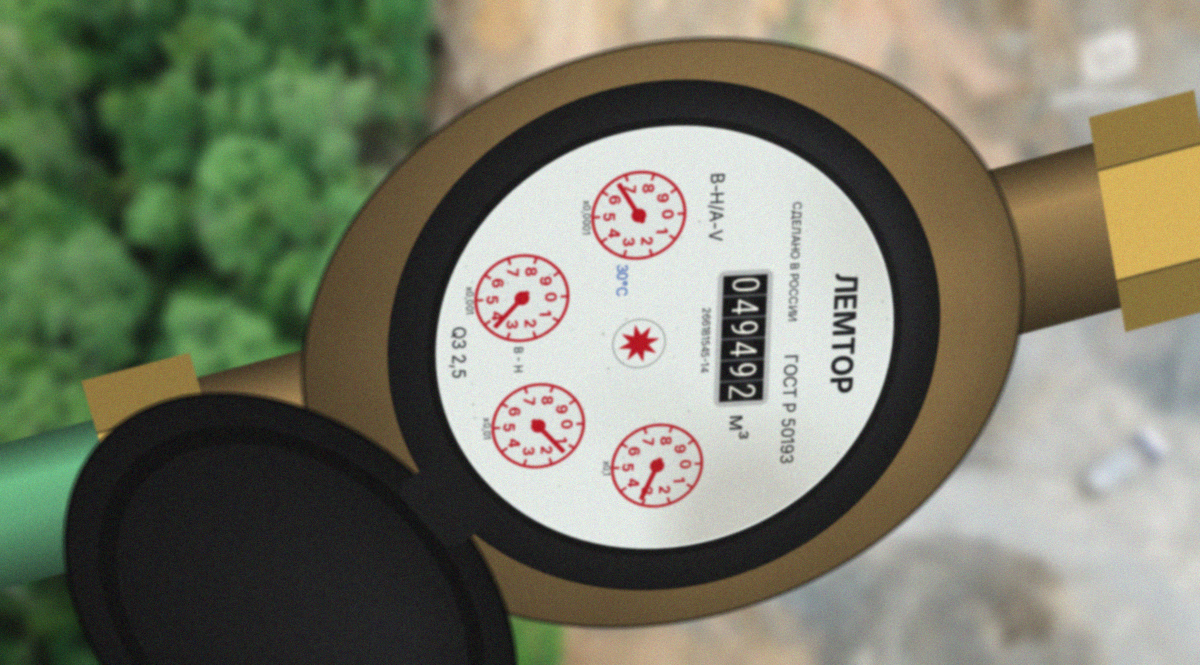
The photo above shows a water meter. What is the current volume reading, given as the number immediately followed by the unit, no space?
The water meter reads 49492.3136m³
